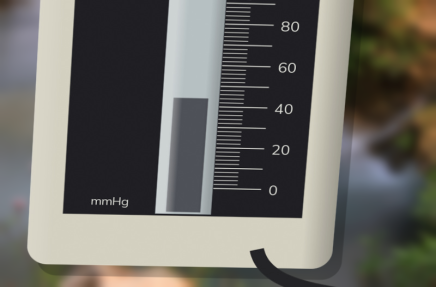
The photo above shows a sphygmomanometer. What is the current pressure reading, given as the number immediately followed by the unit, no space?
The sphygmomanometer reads 44mmHg
